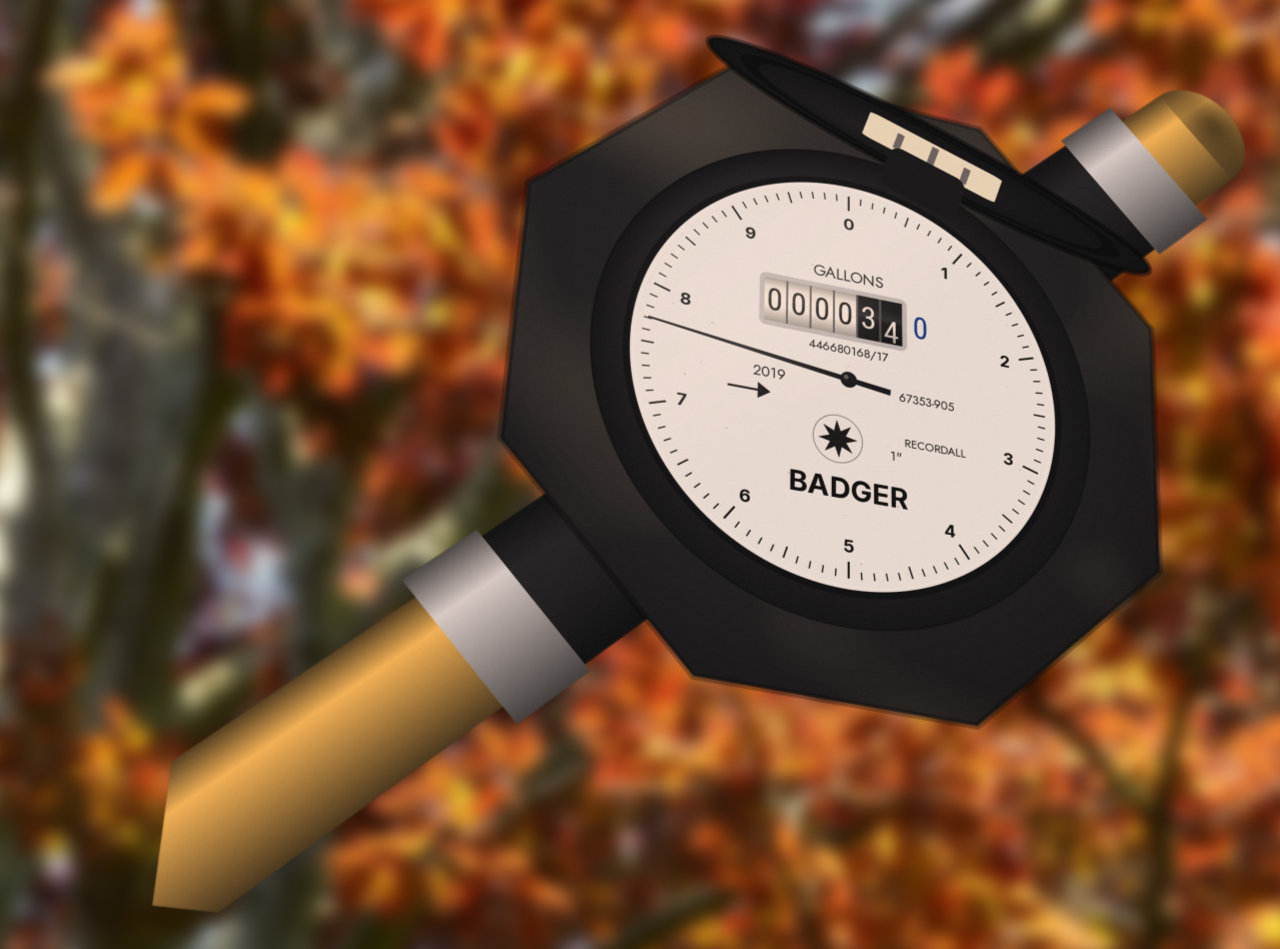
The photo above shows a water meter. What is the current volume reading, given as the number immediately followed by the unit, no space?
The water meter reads 337.7gal
